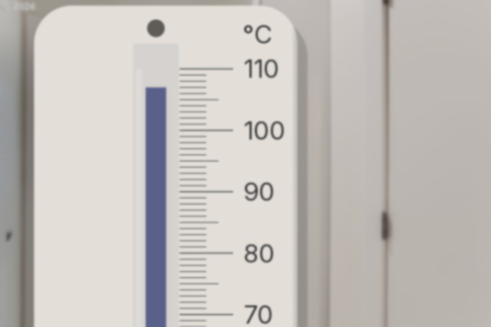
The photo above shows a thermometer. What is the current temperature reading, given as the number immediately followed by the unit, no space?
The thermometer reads 107°C
